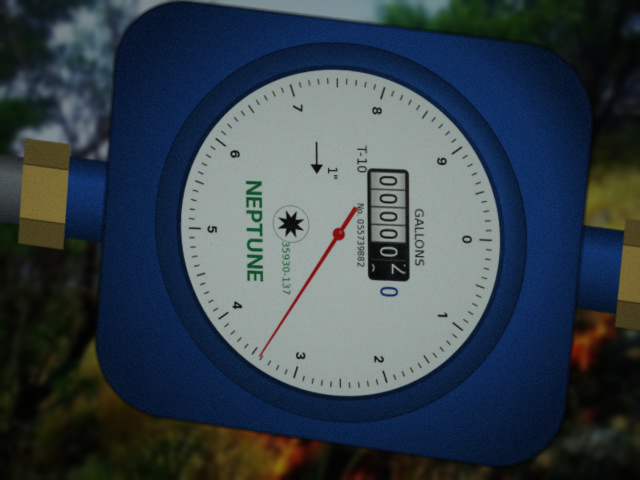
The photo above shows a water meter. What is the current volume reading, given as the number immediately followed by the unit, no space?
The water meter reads 23.4gal
